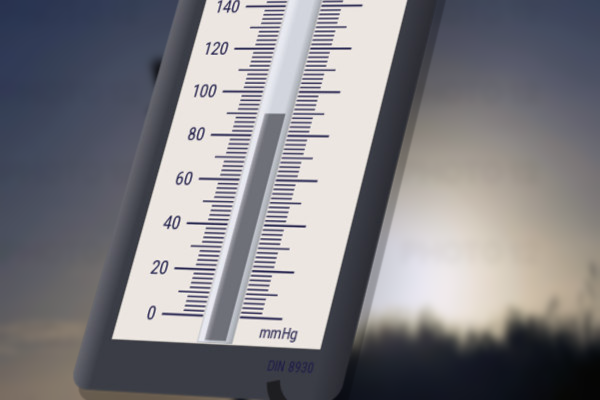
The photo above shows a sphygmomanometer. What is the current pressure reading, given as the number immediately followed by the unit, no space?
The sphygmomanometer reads 90mmHg
